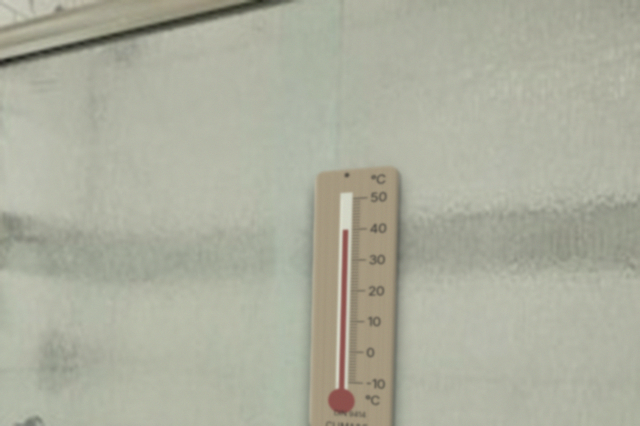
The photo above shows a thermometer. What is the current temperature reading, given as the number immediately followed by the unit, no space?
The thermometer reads 40°C
